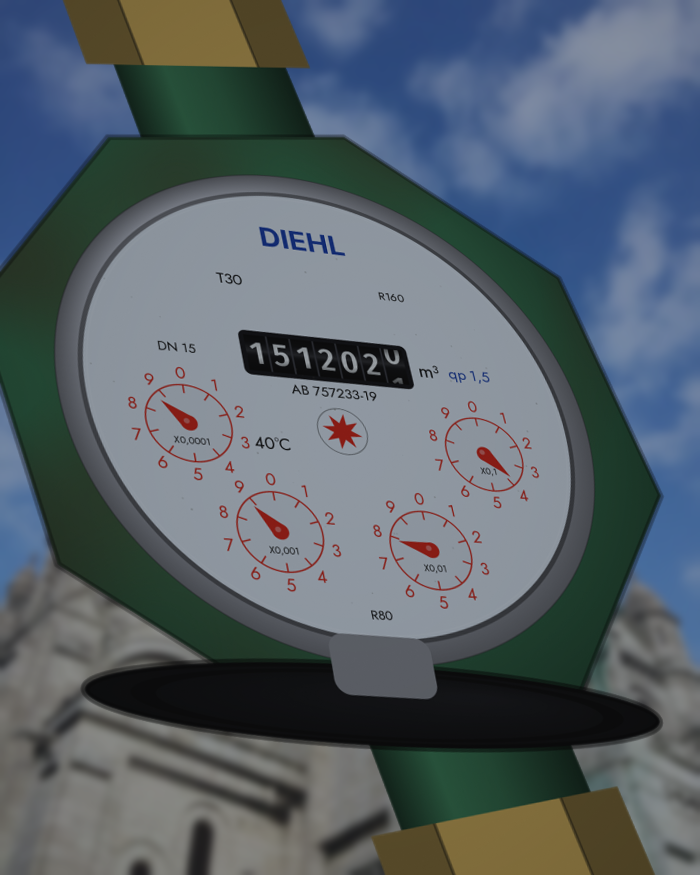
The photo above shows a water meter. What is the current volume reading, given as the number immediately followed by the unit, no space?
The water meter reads 1512020.3788m³
